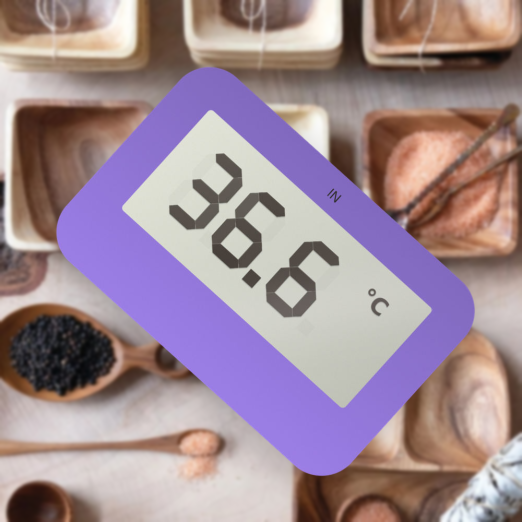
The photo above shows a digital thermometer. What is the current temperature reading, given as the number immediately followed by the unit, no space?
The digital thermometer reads 36.6°C
